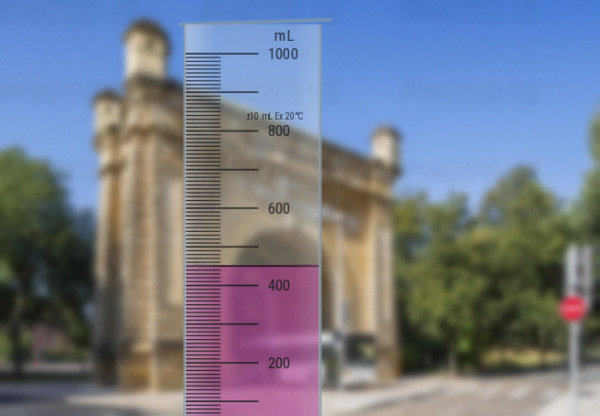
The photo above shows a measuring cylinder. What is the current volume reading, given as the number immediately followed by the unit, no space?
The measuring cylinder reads 450mL
